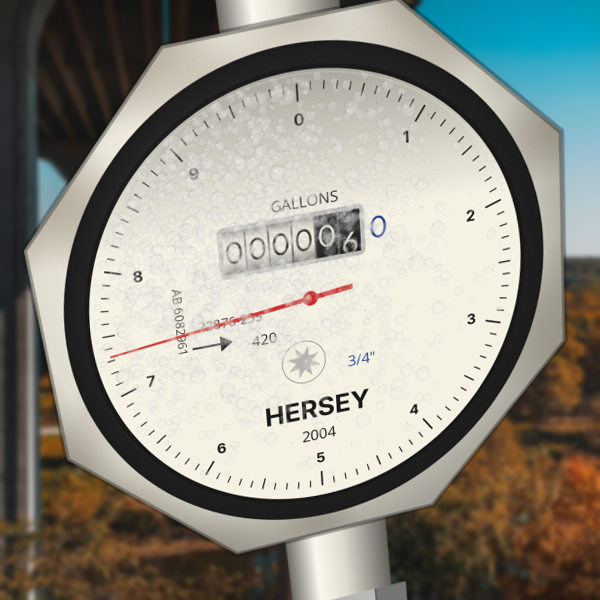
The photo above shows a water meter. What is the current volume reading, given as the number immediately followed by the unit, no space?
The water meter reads 57.3gal
